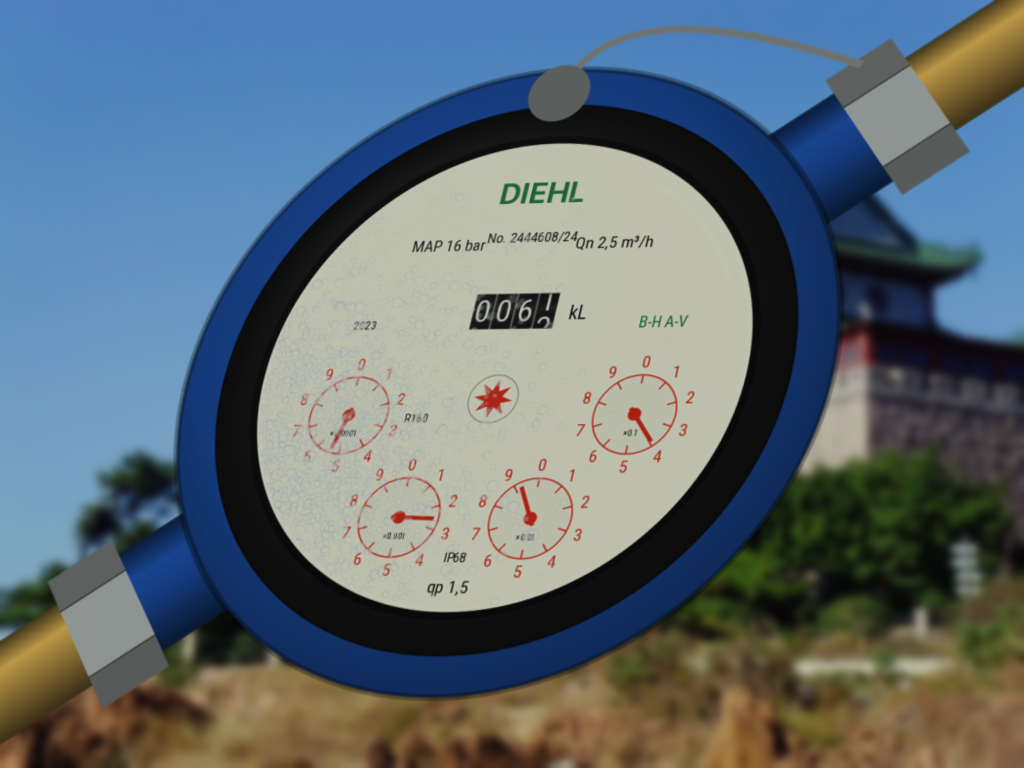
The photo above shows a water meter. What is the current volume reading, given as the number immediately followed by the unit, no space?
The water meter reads 61.3925kL
